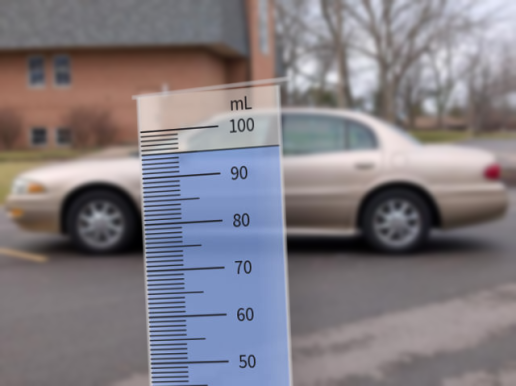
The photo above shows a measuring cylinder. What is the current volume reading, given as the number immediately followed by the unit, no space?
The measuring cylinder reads 95mL
